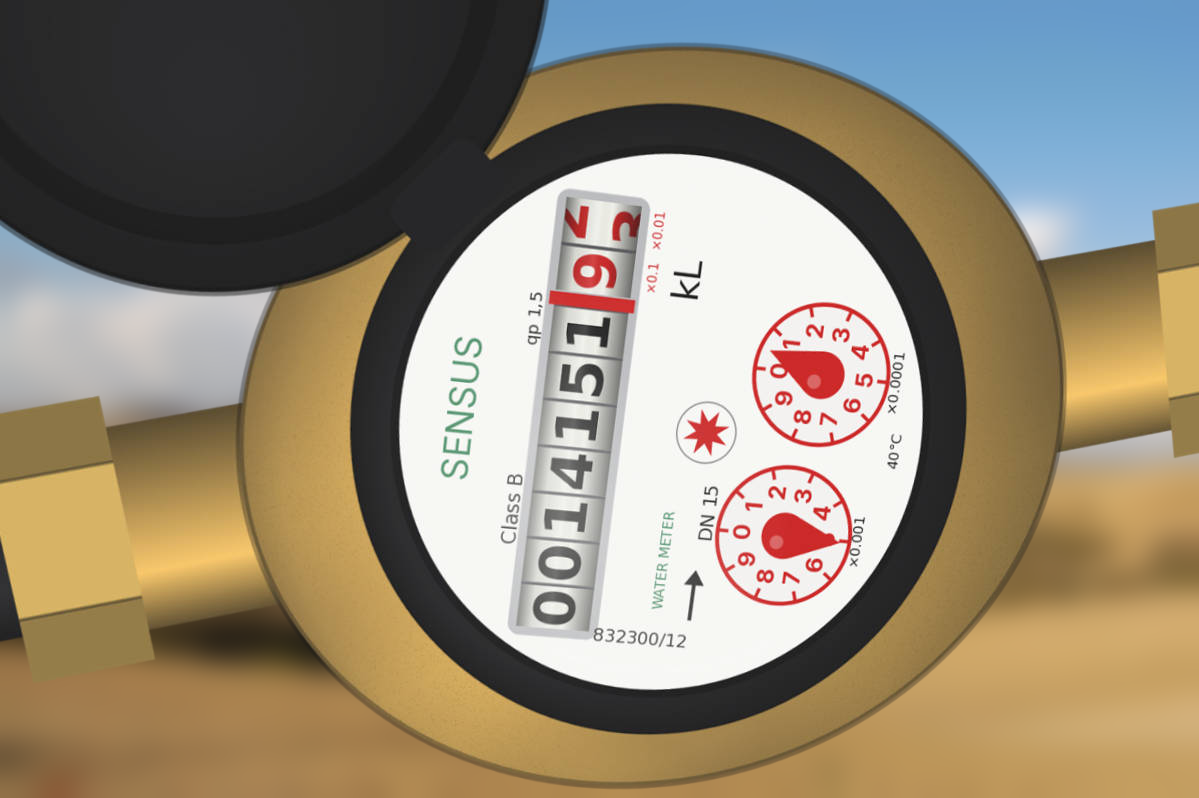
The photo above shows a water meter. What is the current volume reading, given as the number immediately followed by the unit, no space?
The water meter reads 14151.9250kL
